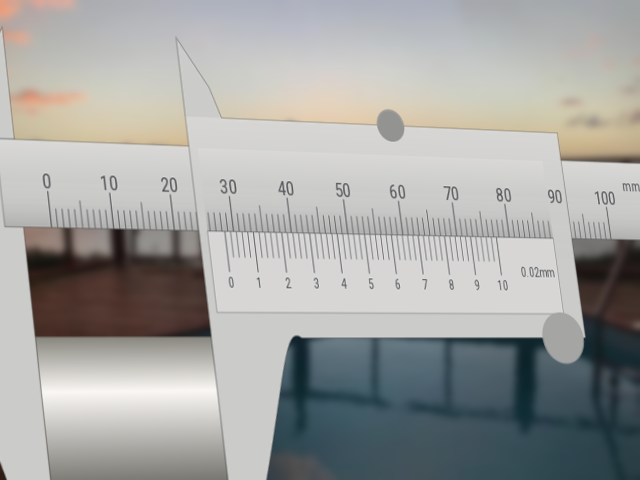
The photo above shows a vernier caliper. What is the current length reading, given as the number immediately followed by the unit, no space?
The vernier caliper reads 28.5mm
